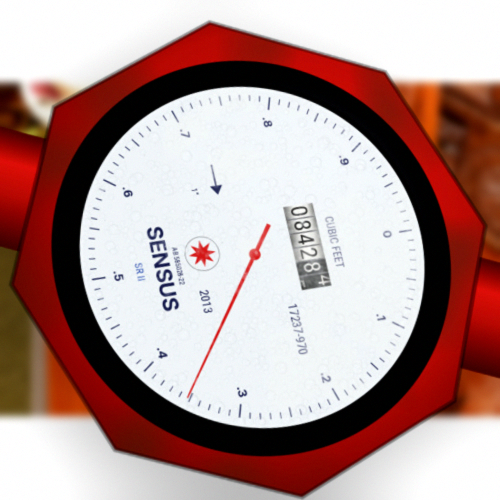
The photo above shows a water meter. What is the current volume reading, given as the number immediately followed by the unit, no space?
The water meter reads 84284.35ft³
